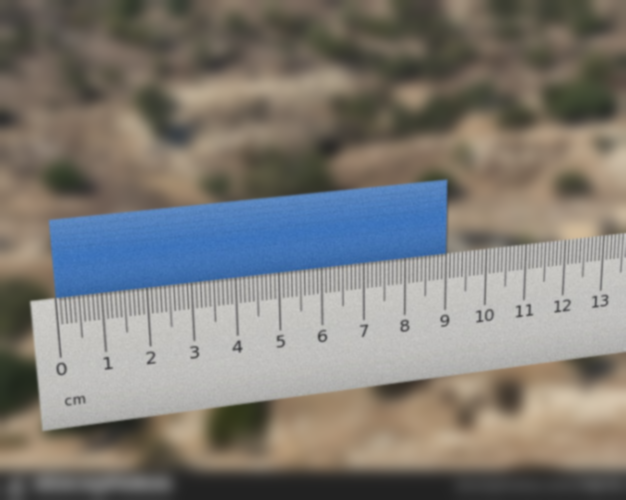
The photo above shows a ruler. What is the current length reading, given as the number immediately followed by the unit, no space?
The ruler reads 9cm
